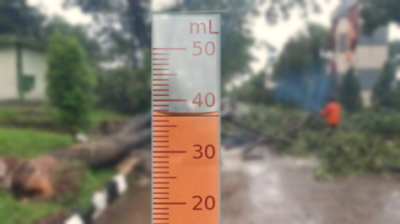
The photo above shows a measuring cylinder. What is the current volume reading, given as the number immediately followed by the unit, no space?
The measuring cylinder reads 37mL
